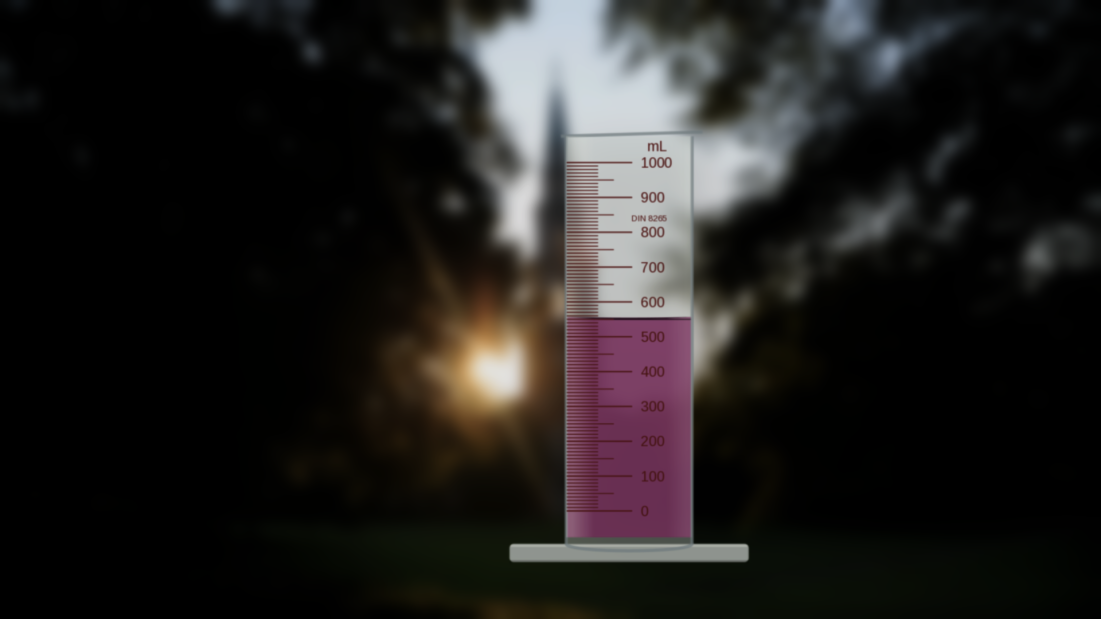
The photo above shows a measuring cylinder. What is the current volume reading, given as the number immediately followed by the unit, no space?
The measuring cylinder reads 550mL
